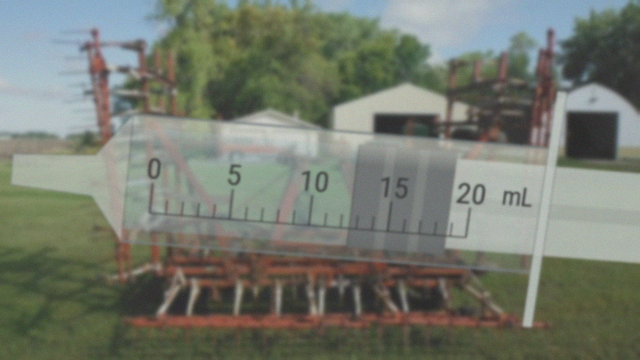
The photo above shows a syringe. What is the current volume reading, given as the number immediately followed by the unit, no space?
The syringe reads 12.5mL
